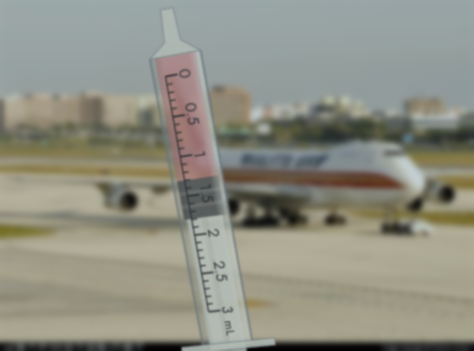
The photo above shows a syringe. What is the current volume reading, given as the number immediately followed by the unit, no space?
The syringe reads 1.3mL
